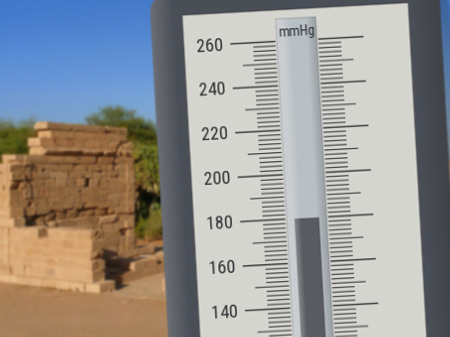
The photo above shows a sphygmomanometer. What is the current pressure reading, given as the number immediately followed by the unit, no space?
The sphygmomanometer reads 180mmHg
